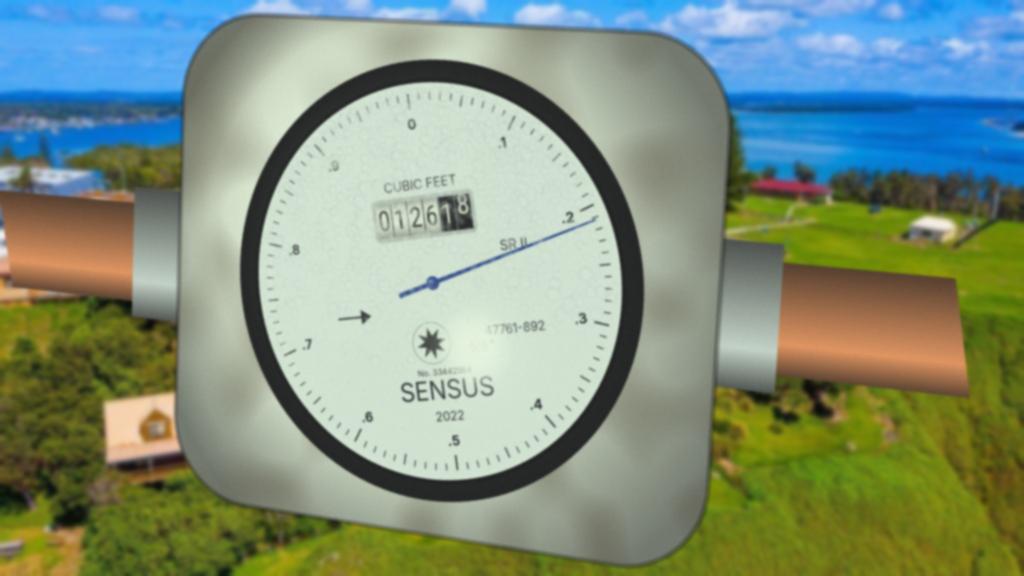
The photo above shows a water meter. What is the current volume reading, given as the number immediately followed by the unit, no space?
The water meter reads 12618.21ft³
